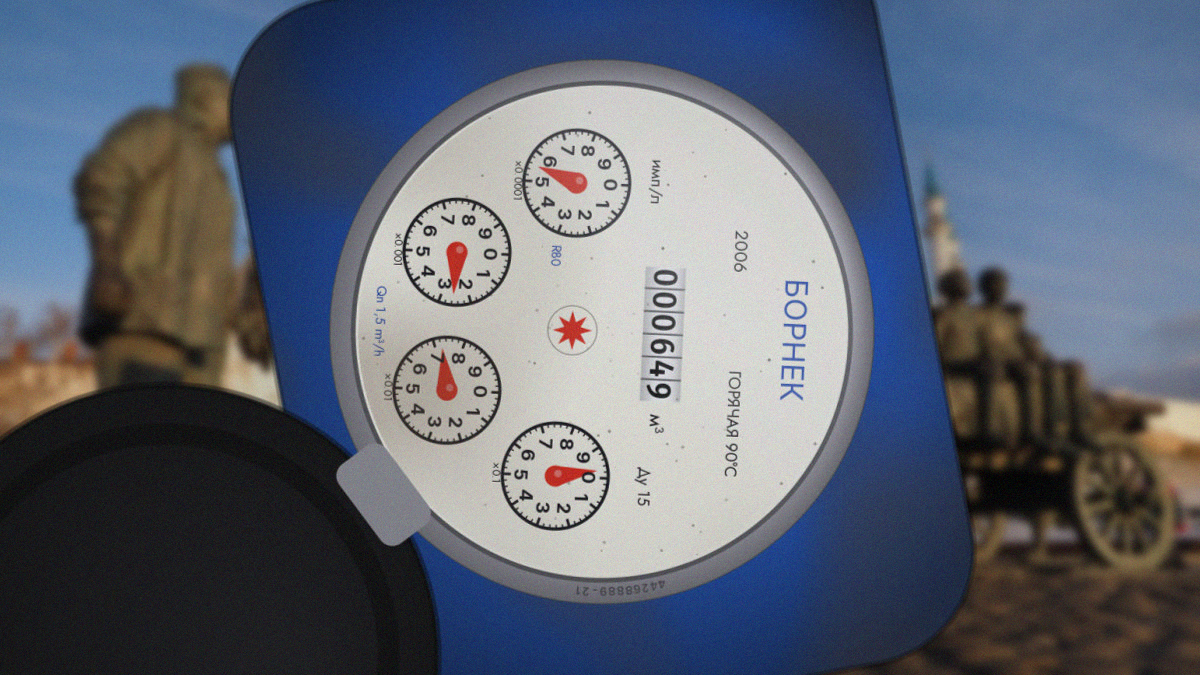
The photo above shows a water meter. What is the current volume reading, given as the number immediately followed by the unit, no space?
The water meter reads 648.9725m³
